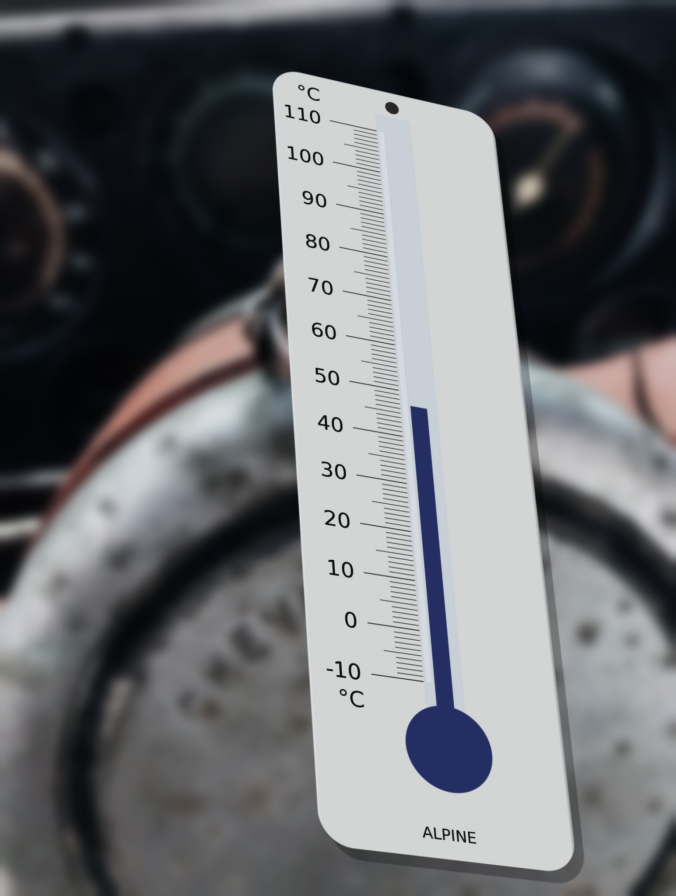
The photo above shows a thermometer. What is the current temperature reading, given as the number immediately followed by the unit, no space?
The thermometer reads 47°C
